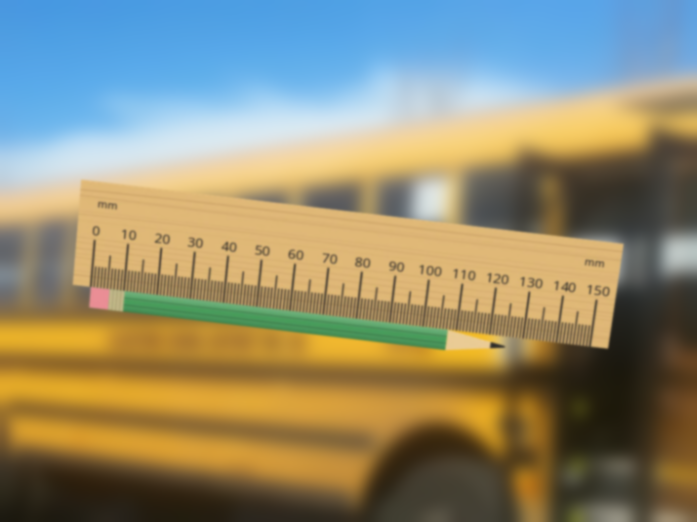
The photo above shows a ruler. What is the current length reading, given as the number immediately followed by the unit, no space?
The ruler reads 125mm
